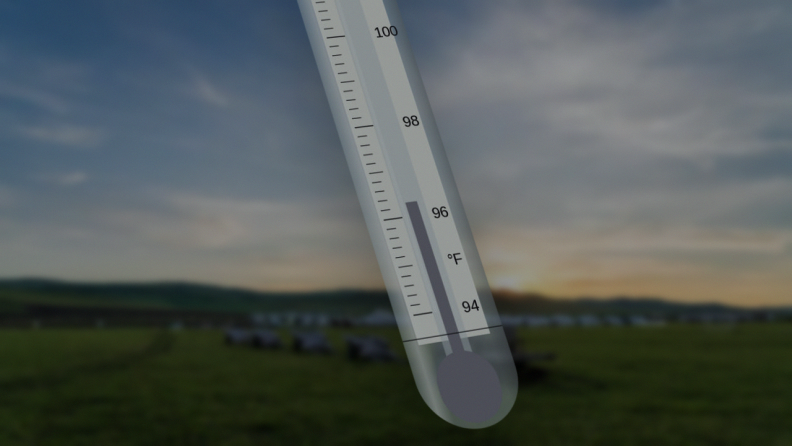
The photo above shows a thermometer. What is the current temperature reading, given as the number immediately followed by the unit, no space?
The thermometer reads 96.3°F
